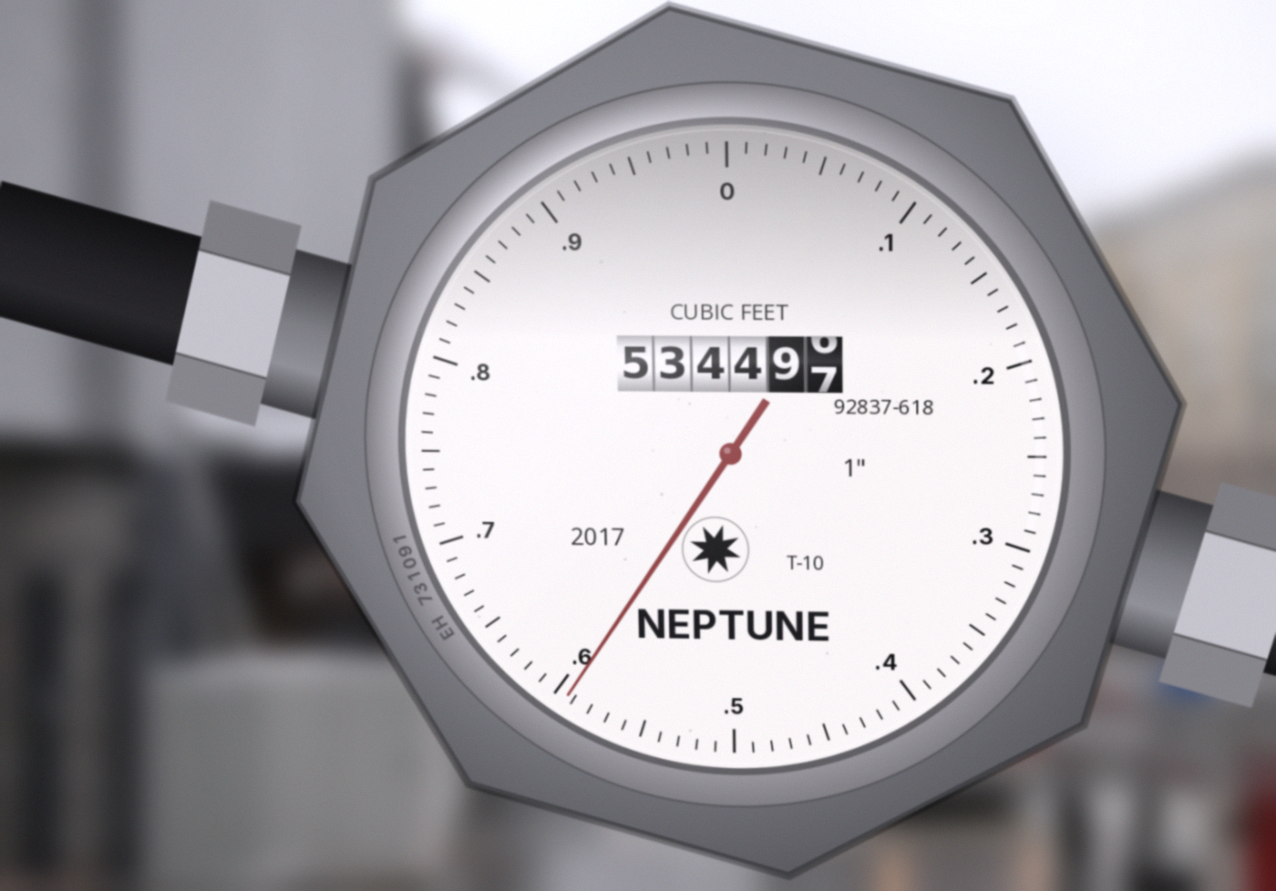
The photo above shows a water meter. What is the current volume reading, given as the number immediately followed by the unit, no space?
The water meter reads 534496.59ft³
